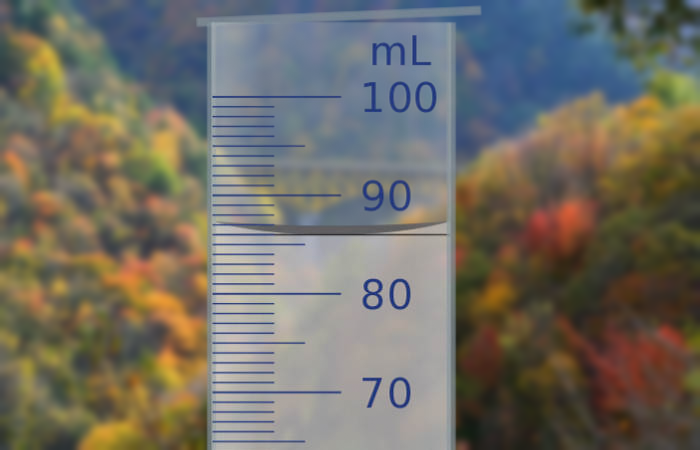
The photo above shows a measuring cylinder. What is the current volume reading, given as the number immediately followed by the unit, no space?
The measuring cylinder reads 86mL
